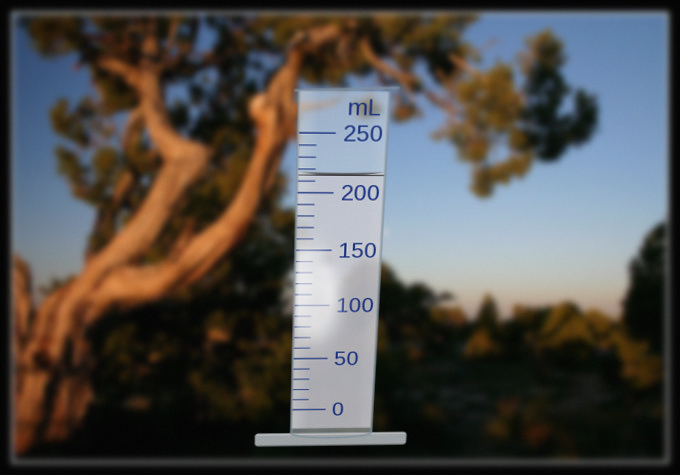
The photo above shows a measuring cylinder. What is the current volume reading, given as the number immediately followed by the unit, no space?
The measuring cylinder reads 215mL
